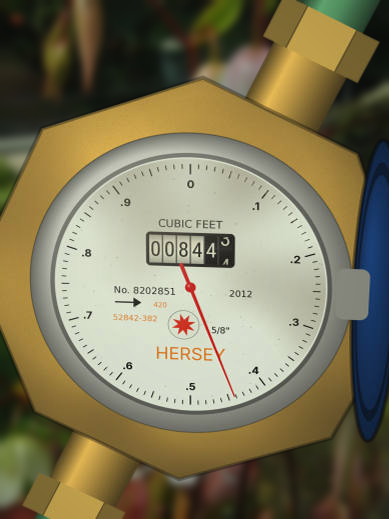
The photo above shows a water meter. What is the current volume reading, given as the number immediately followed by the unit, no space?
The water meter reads 8443.44ft³
